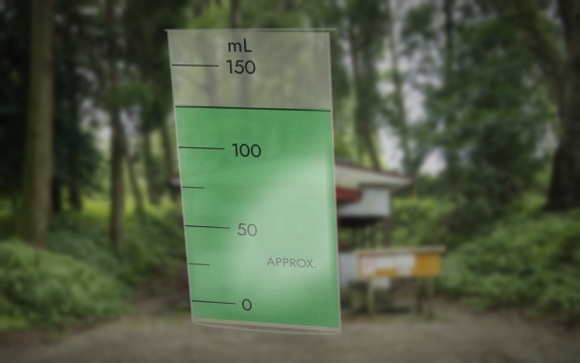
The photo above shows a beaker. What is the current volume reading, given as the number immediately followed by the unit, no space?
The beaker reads 125mL
